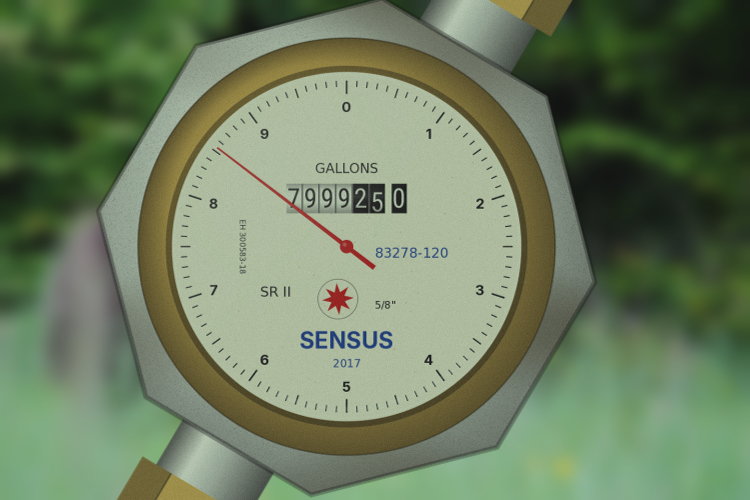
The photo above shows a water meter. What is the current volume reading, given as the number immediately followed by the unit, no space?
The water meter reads 7999248.5gal
